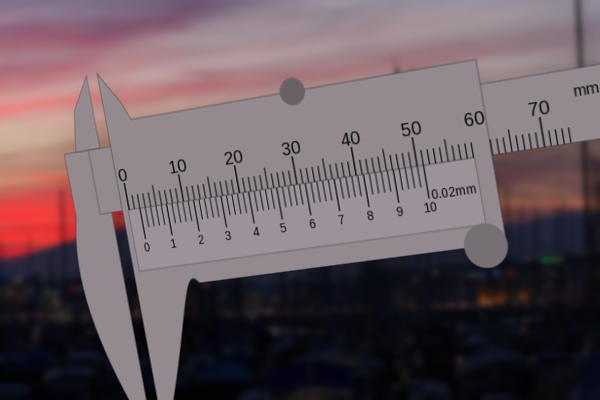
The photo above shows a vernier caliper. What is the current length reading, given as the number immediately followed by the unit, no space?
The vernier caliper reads 2.0mm
